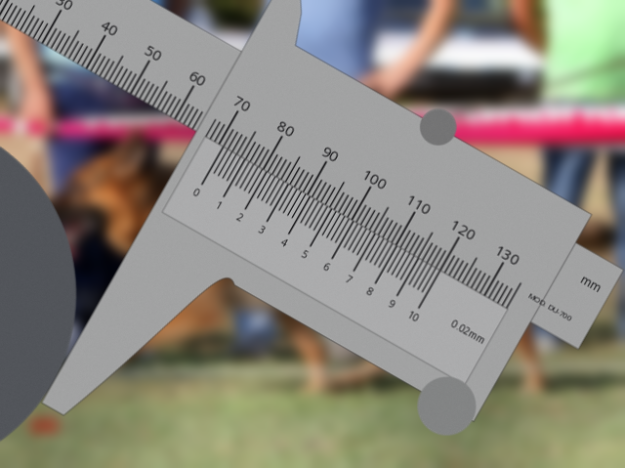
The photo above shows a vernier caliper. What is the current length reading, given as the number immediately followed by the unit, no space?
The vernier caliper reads 71.0mm
